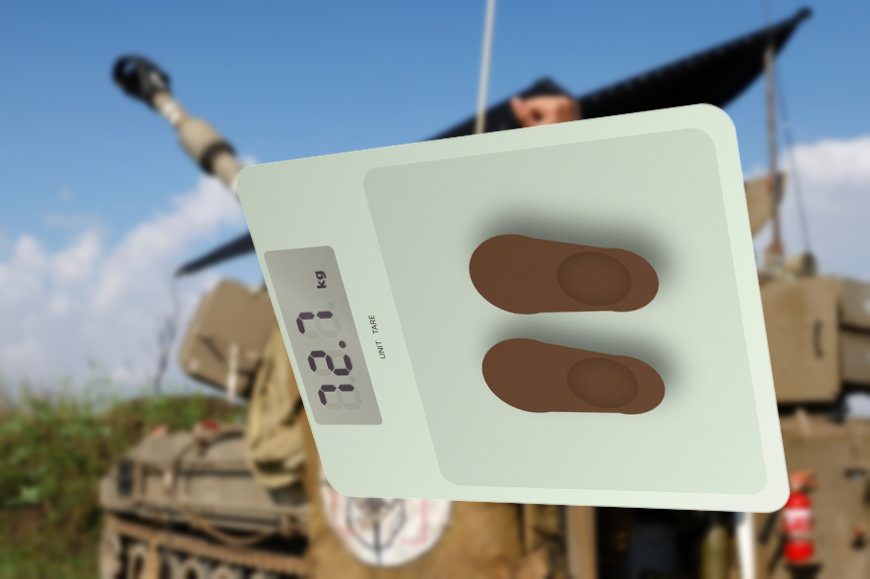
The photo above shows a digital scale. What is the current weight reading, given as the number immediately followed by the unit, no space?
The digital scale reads 72.7kg
